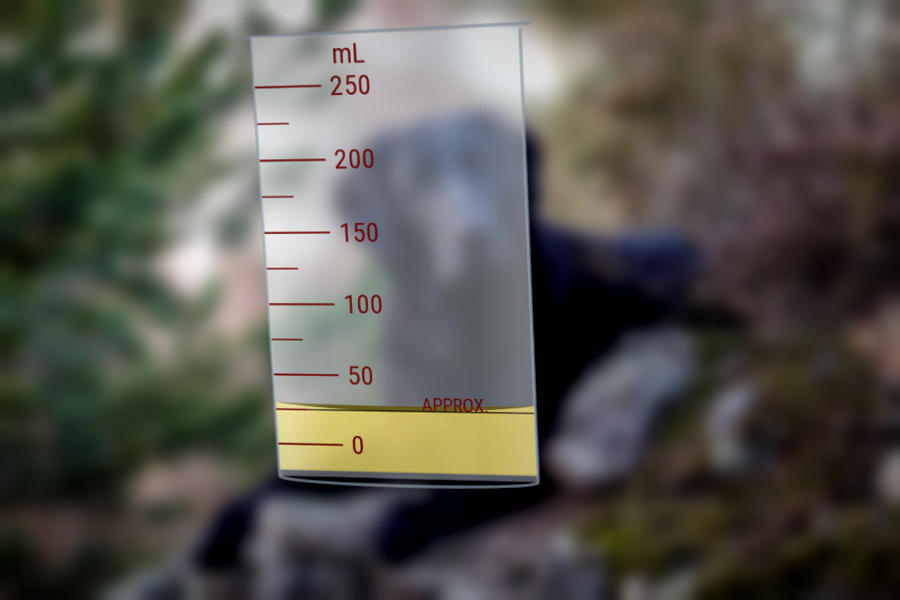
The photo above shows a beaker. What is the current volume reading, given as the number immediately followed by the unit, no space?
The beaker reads 25mL
